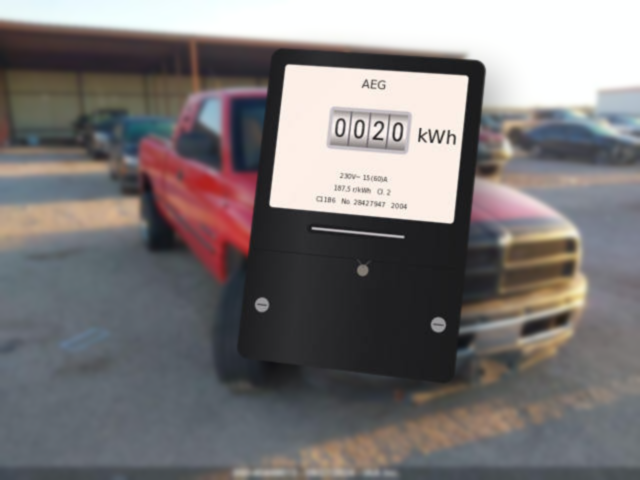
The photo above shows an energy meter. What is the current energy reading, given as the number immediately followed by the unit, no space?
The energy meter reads 20kWh
